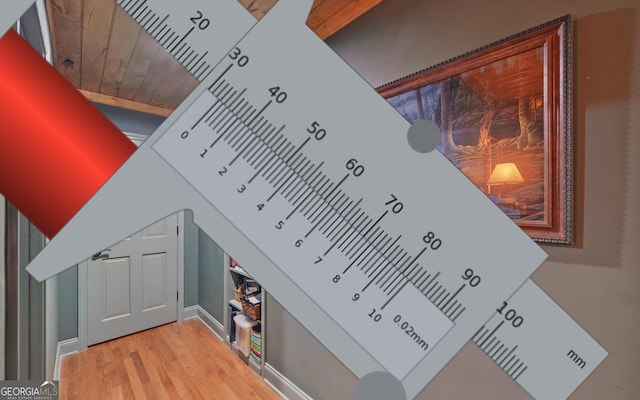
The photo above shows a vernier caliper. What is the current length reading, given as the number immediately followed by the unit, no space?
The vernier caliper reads 32.8mm
